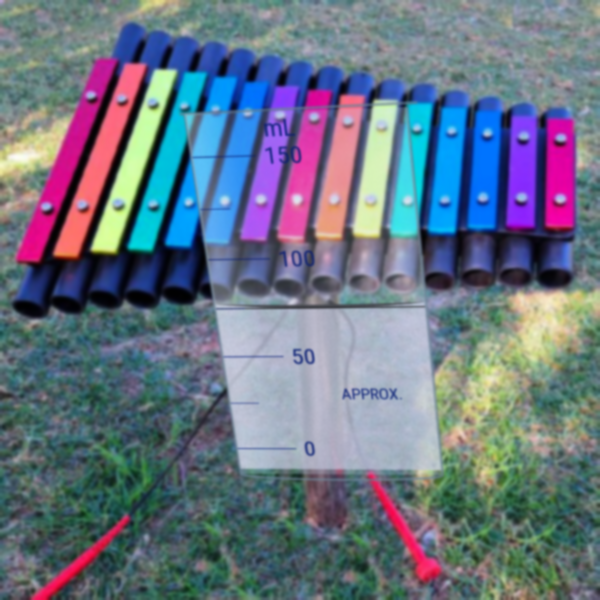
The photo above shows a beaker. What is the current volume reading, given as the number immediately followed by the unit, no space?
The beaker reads 75mL
